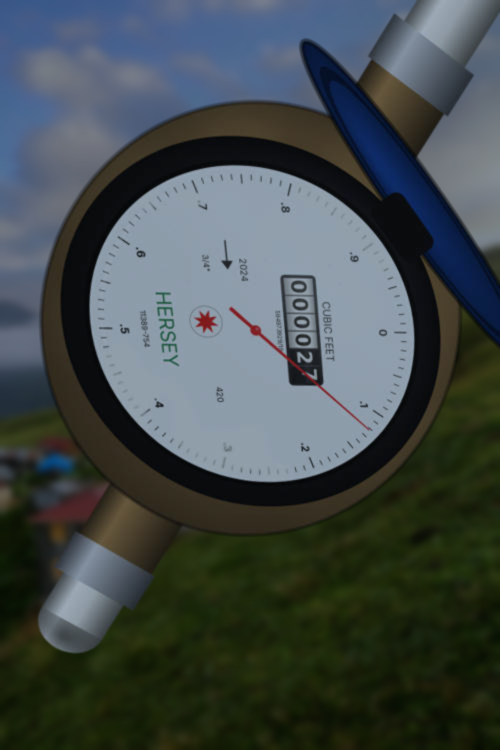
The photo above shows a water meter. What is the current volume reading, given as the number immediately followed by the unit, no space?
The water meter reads 27.12ft³
